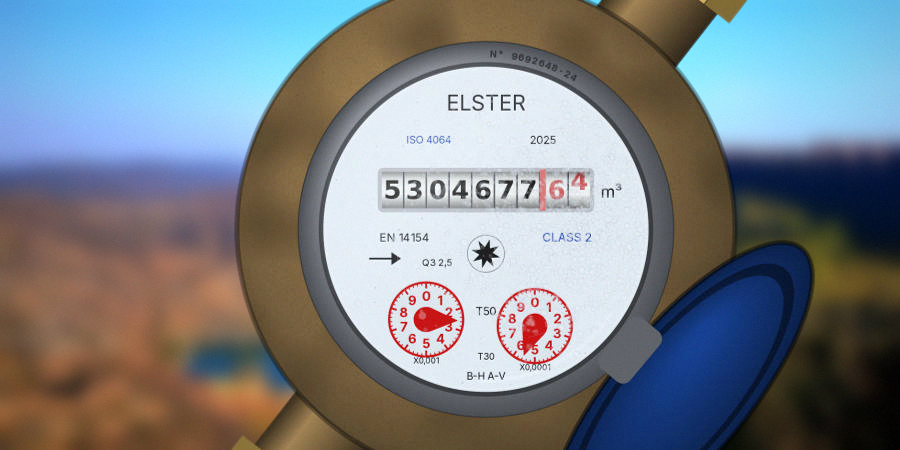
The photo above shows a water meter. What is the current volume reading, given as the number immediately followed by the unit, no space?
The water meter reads 5304677.6425m³
